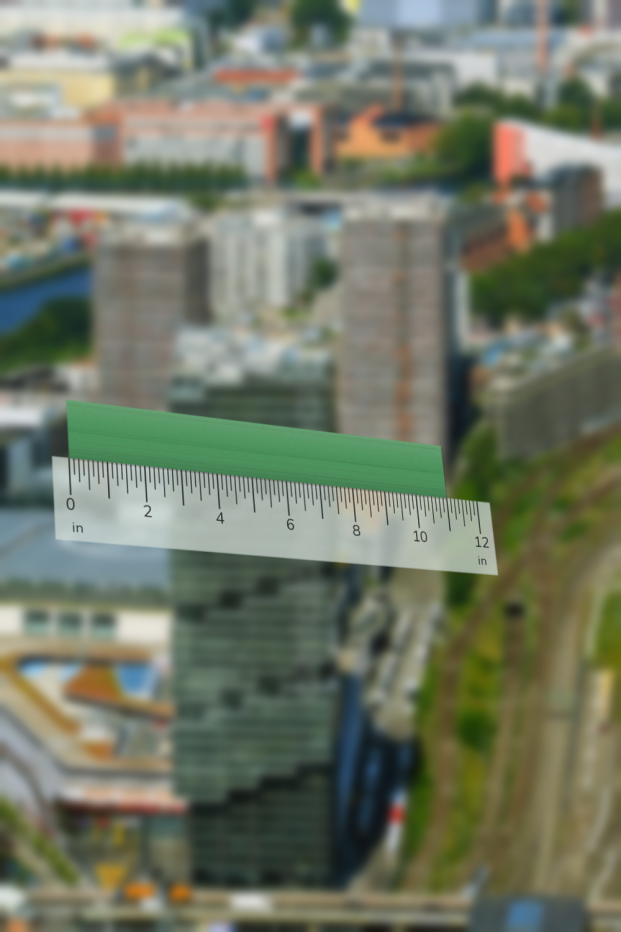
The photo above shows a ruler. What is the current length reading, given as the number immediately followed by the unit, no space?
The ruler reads 11in
